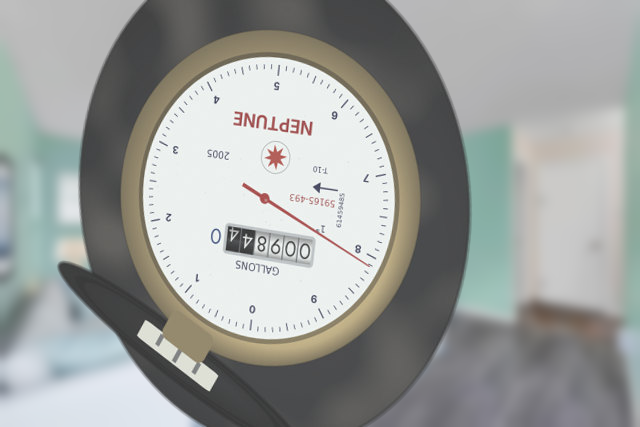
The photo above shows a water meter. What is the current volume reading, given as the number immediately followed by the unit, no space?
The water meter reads 98438.1gal
